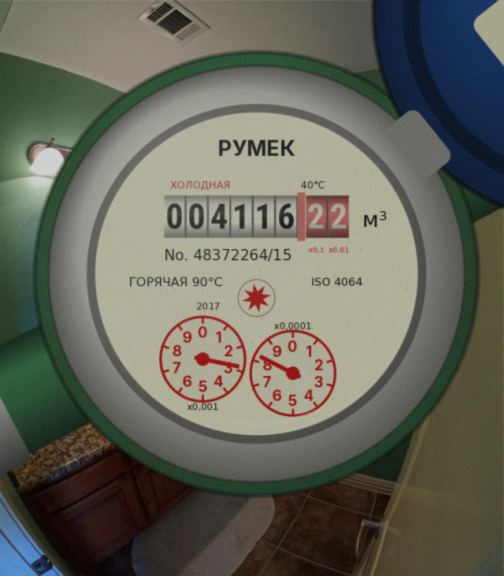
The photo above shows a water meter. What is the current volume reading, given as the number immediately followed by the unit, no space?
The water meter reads 4116.2228m³
